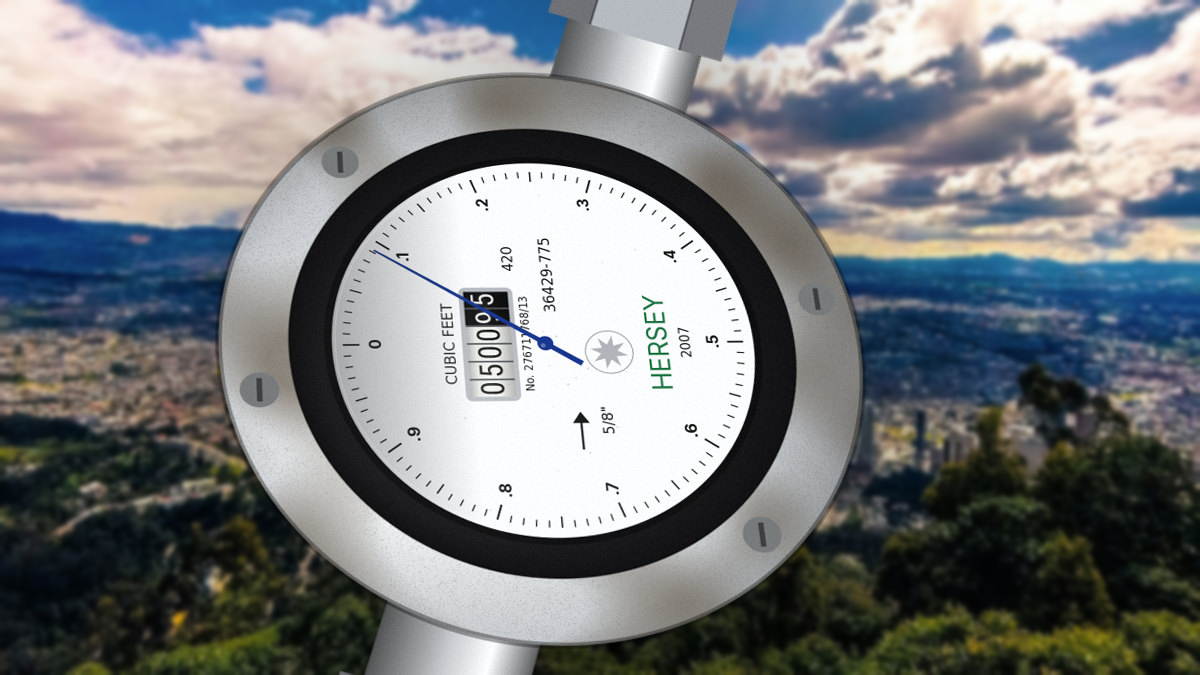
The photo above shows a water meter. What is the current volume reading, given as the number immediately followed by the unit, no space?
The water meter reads 50095.09ft³
